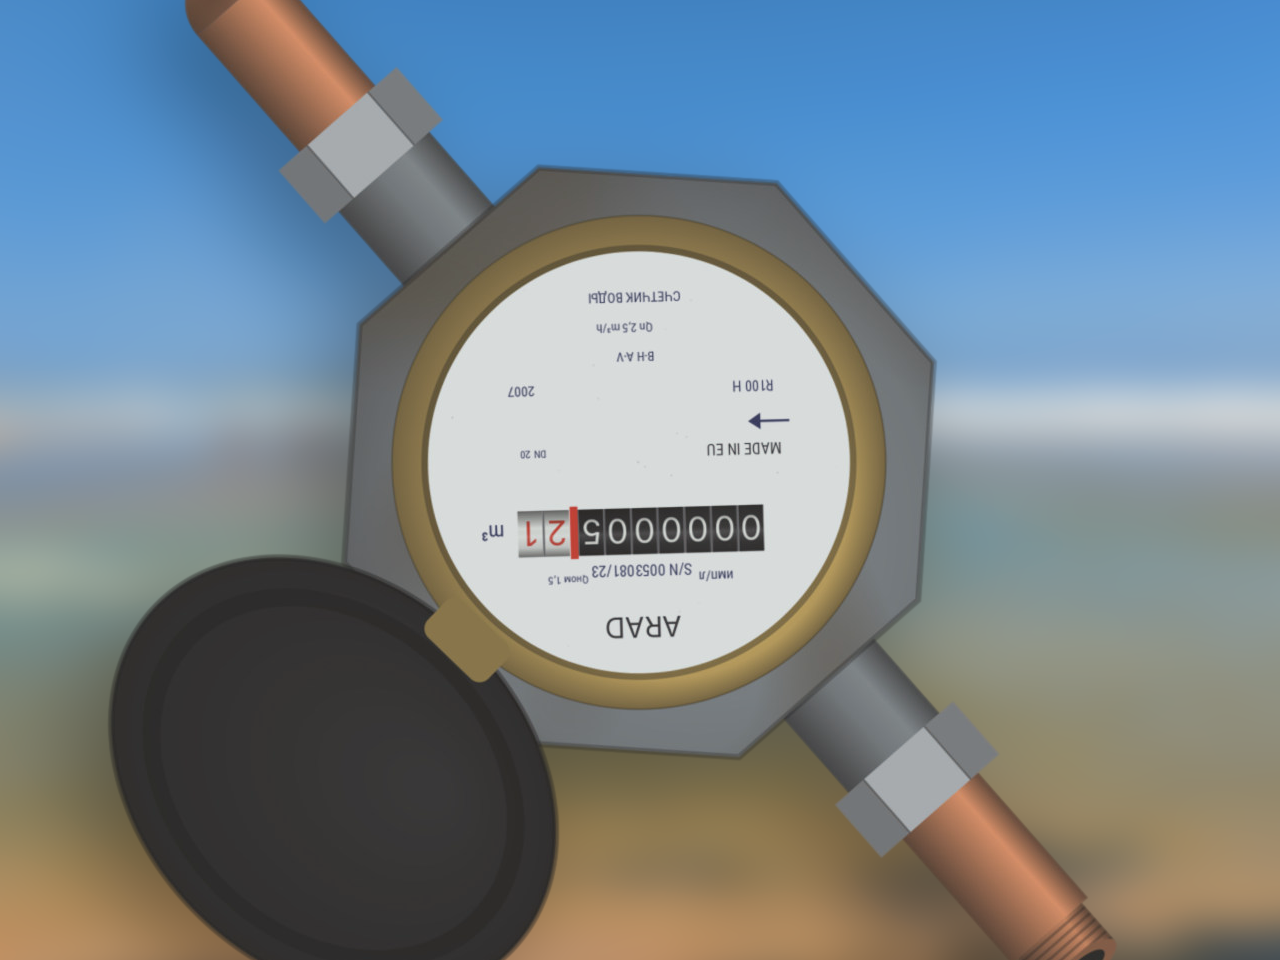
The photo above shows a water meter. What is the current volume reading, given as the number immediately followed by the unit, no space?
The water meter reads 5.21m³
